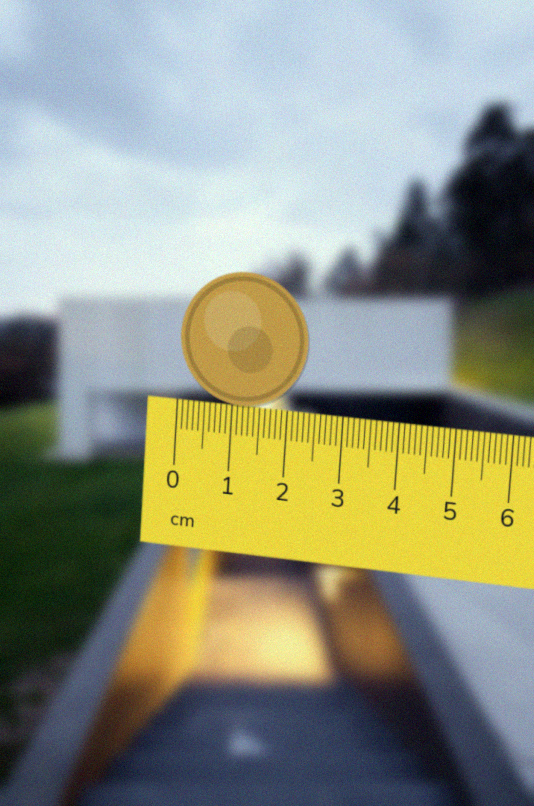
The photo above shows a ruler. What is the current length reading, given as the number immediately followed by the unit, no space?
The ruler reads 2.3cm
